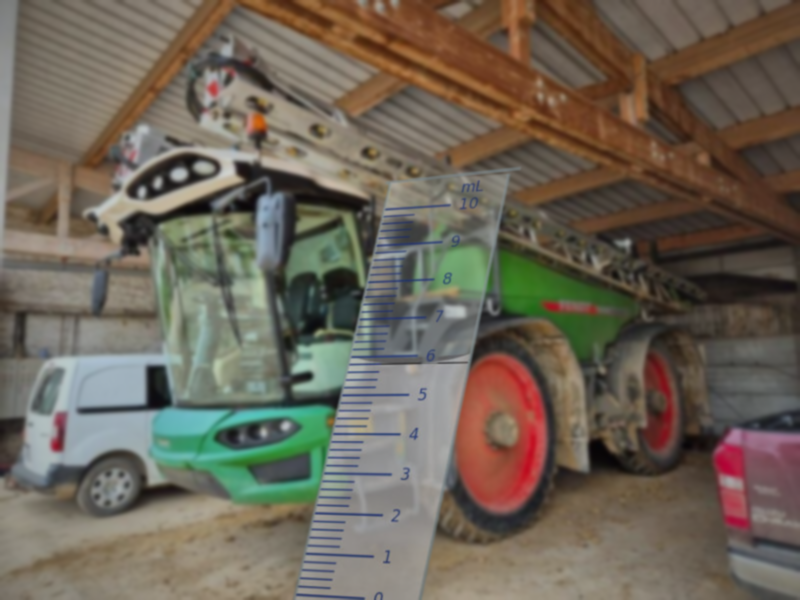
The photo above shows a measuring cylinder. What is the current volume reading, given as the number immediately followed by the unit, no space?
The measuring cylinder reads 5.8mL
